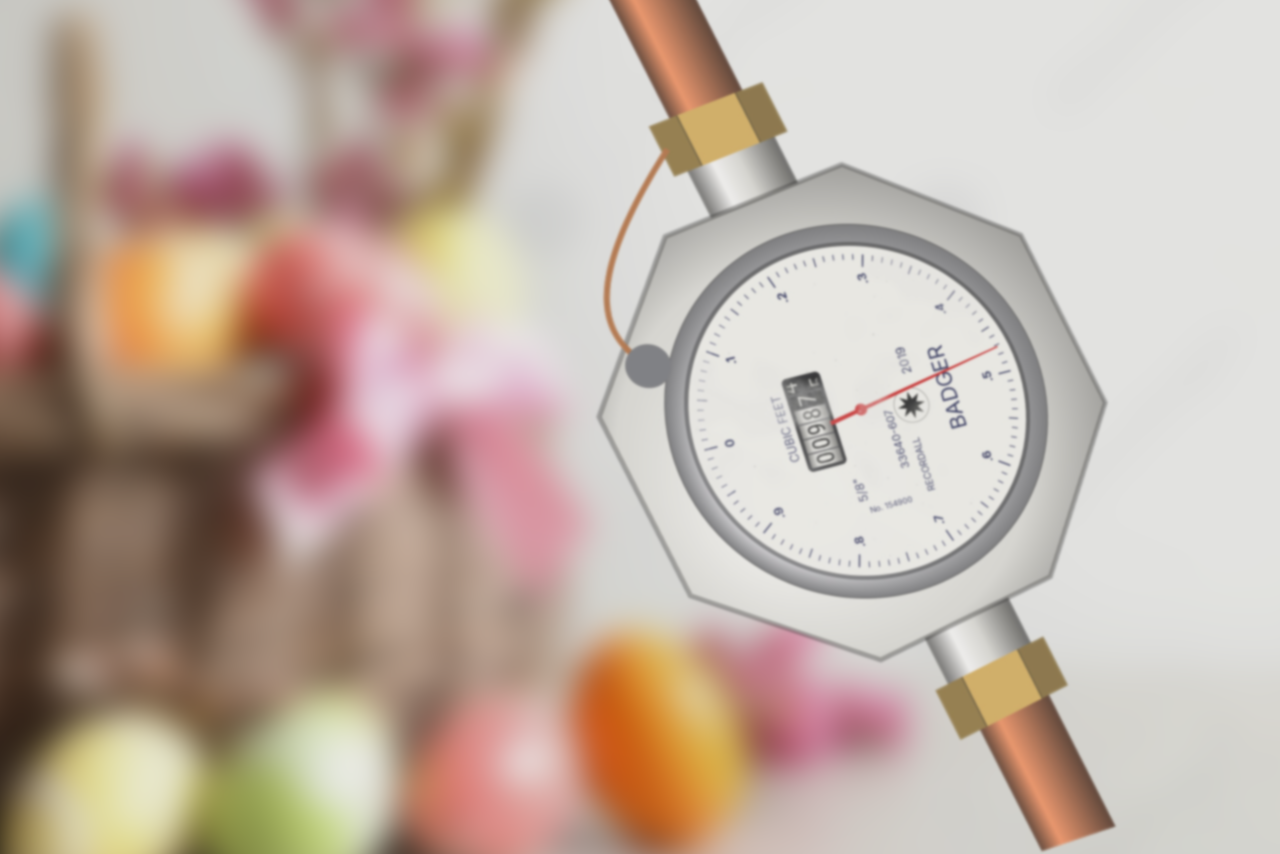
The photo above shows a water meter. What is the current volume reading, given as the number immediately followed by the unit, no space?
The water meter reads 9874.47ft³
